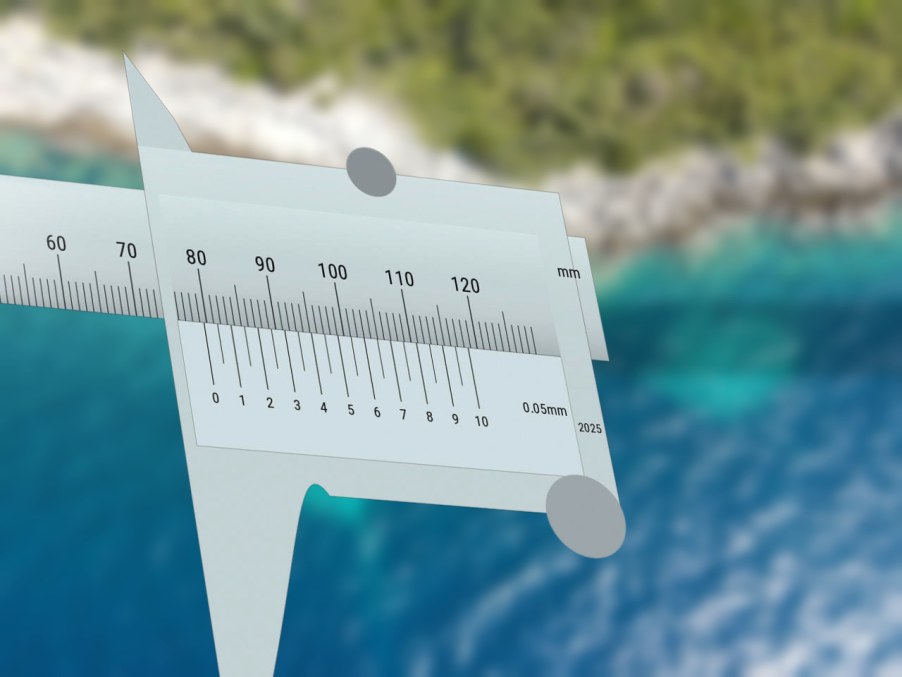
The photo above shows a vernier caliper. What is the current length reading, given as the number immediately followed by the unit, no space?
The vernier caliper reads 79.6mm
